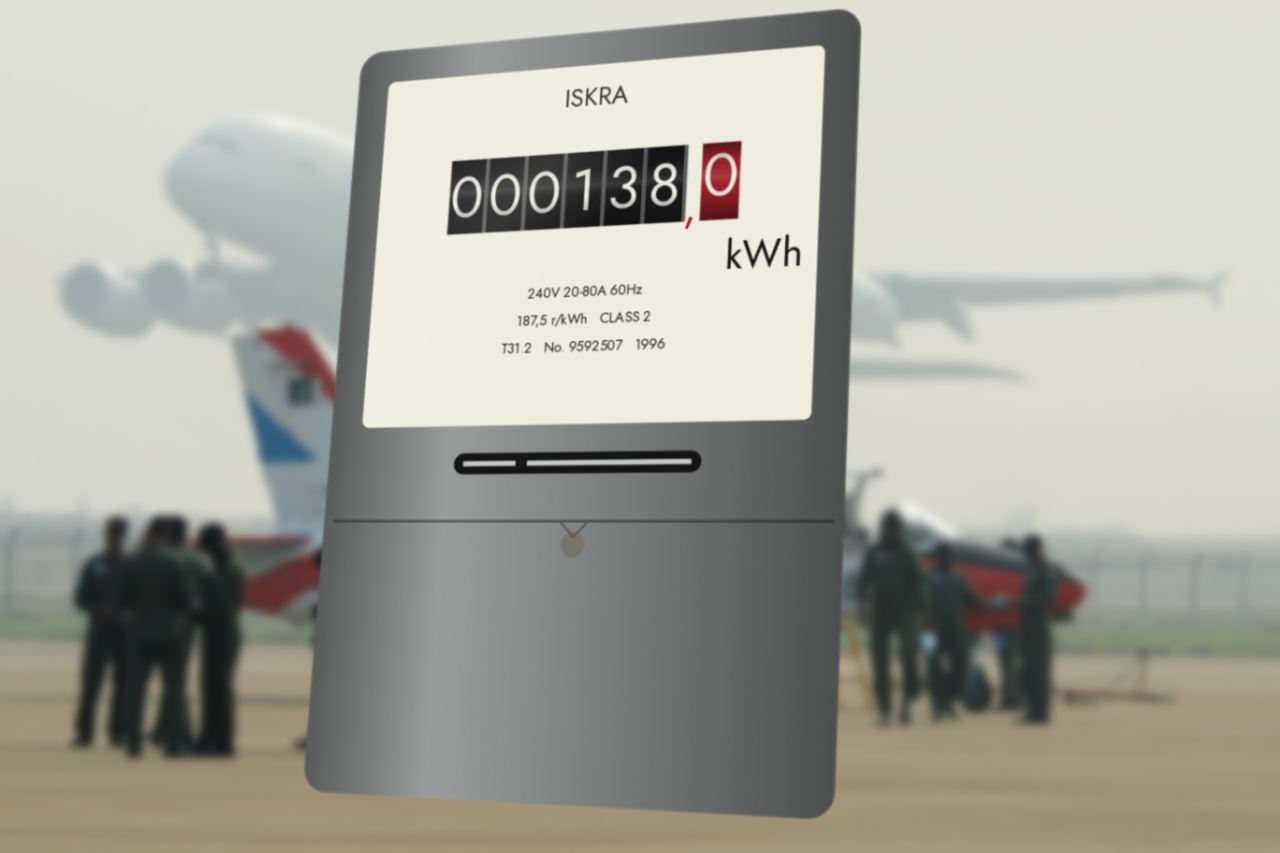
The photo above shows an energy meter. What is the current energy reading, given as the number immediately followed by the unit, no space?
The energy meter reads 138.0kWh
